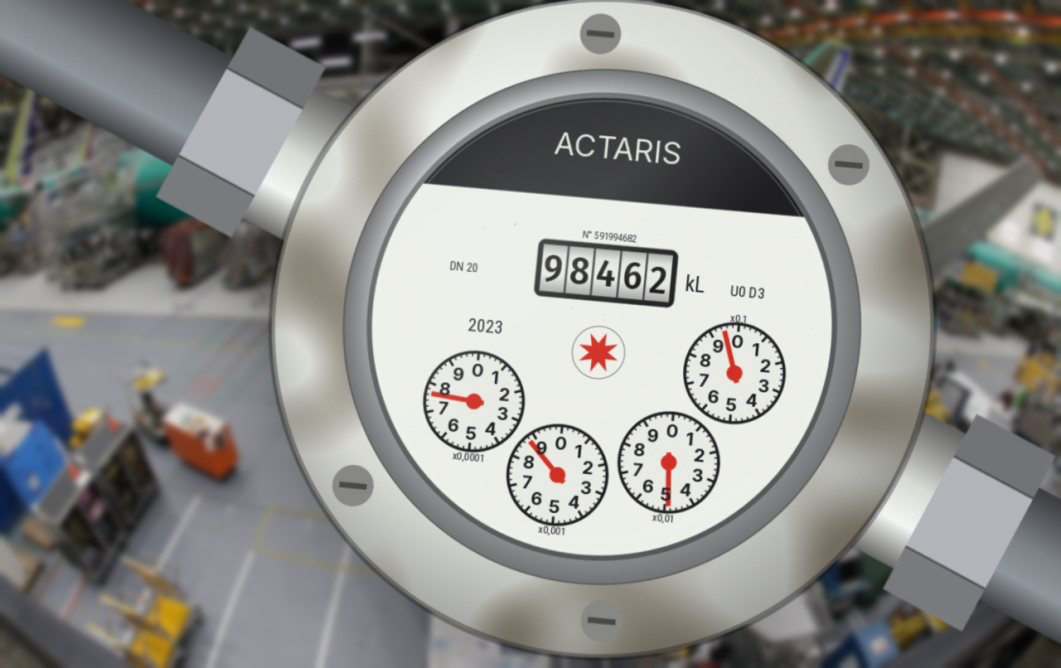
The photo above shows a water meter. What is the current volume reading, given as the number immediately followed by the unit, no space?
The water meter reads 98461.9487kL
